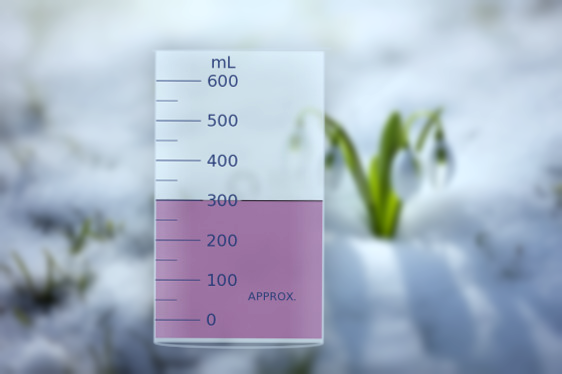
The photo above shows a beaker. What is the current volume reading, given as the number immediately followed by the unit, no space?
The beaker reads 300mL
